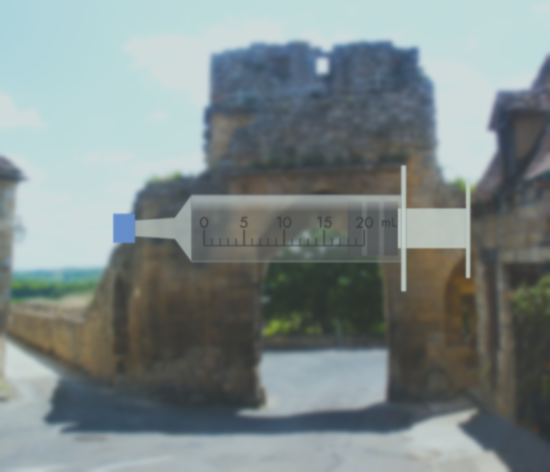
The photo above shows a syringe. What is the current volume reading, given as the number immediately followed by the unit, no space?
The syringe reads 18mL
